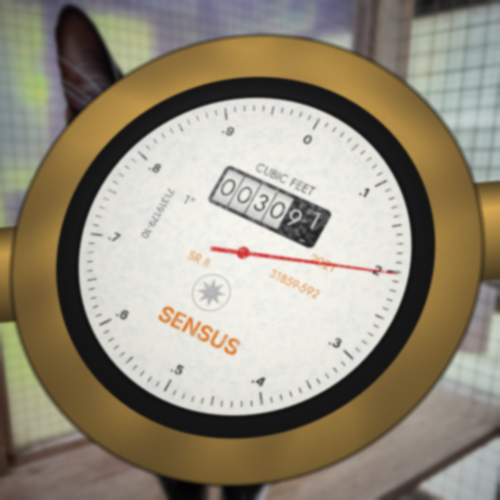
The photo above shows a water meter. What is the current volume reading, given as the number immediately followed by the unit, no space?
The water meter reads 3091.20ft³
